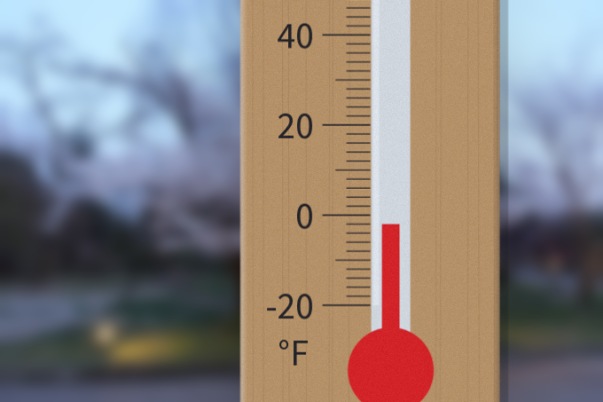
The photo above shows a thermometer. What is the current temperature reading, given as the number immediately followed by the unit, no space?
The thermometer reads -2°F
